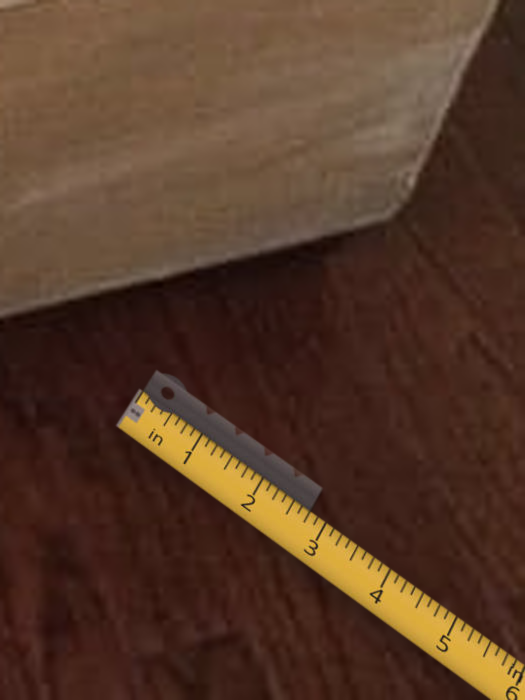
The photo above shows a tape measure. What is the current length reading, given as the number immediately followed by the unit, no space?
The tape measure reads 2.75in
